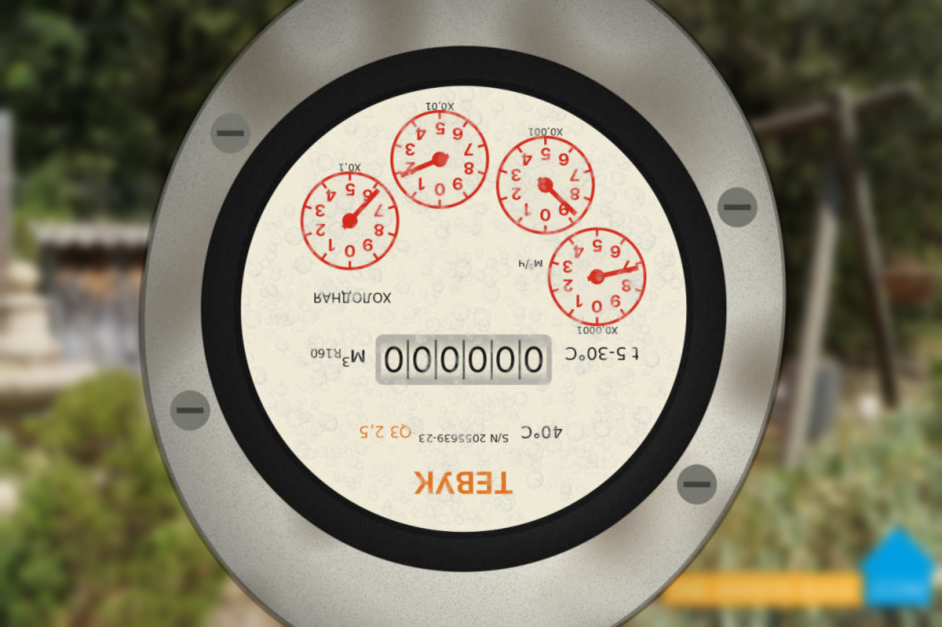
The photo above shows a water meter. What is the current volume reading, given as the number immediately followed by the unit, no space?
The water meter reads 0.6187m³
